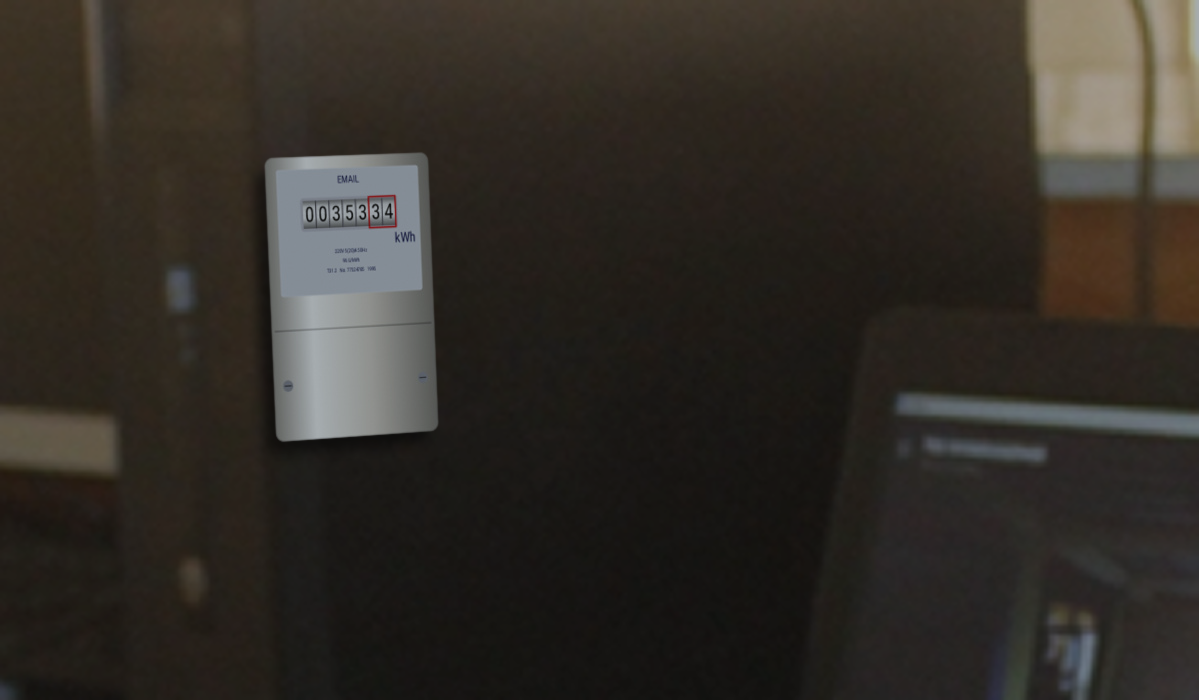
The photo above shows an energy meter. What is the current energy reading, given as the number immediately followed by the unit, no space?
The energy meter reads 353.34kWh
